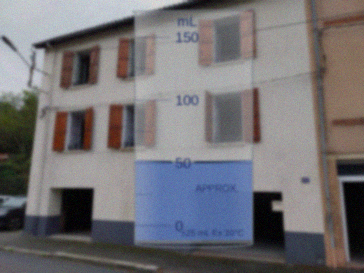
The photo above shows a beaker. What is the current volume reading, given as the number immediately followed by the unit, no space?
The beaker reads 50mL
